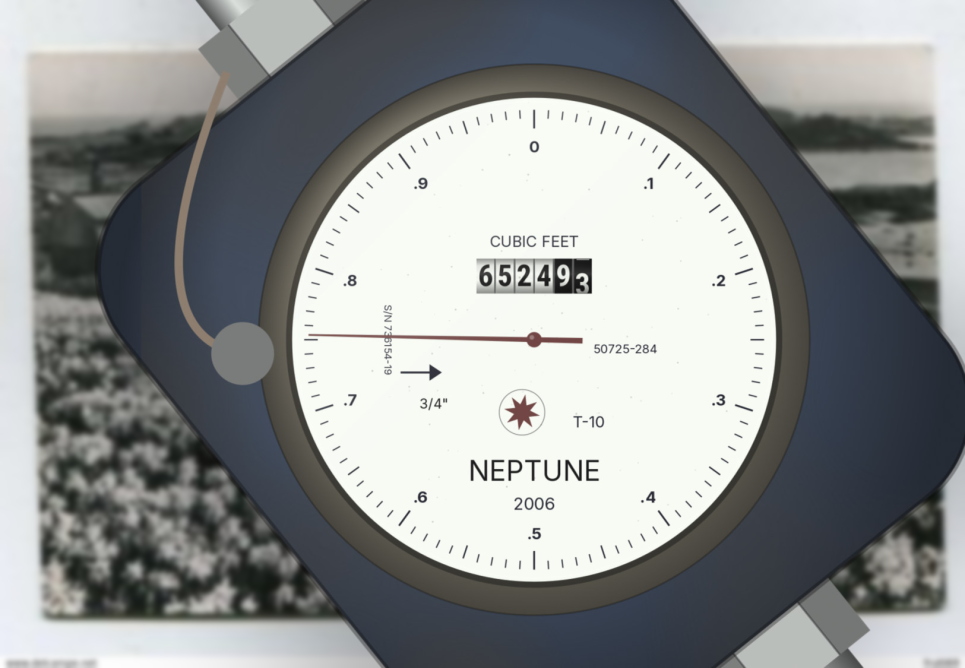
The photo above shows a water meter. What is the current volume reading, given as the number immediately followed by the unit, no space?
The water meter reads 652492.75ft³
